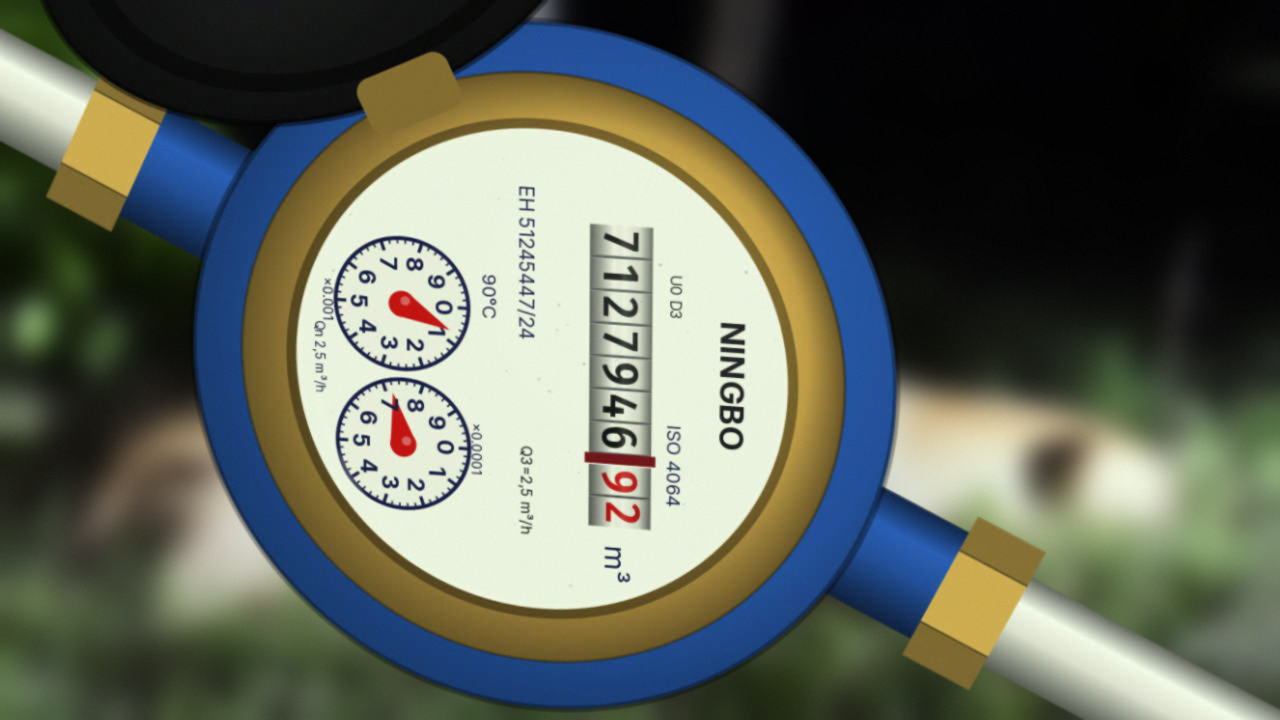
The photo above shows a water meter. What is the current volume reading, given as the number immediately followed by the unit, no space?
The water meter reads 7127946.9207m³
